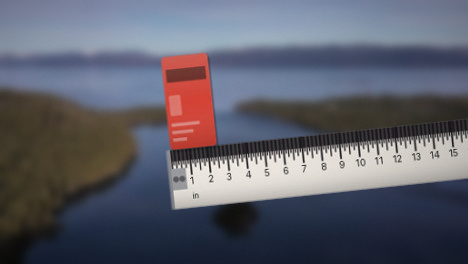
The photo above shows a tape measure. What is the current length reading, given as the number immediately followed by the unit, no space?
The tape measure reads 2.5in
